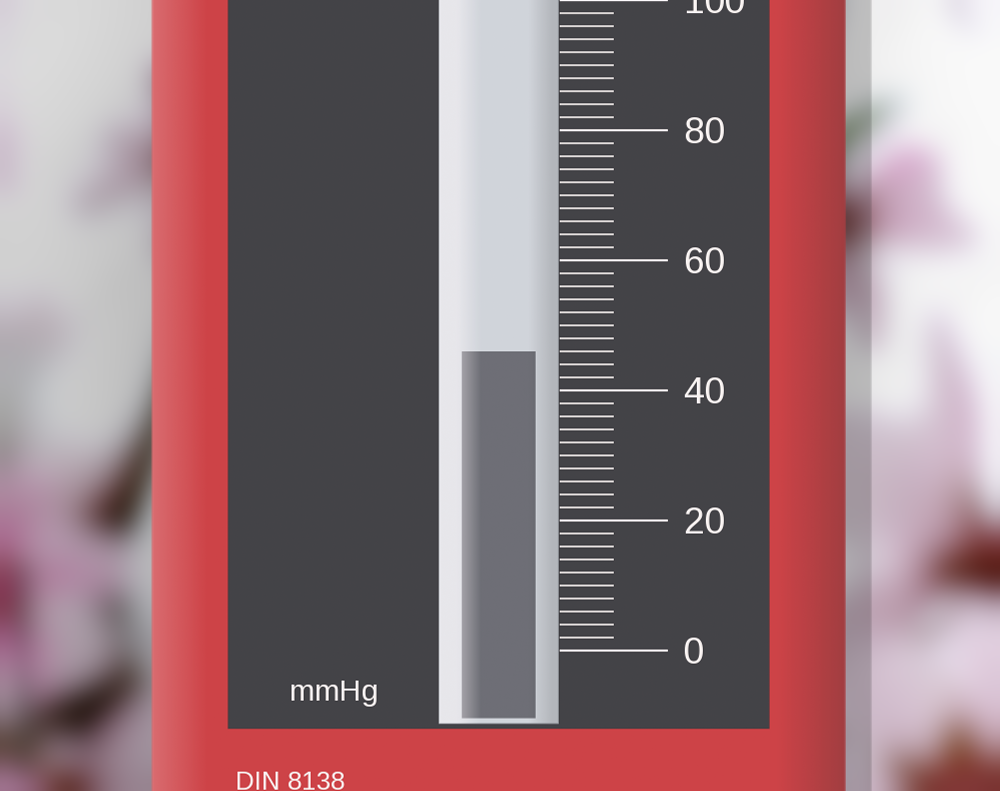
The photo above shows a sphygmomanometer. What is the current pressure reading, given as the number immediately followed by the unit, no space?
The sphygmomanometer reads 46mmHg
